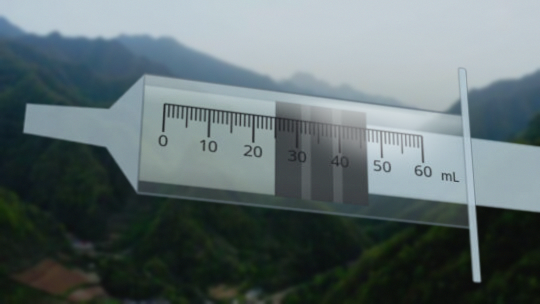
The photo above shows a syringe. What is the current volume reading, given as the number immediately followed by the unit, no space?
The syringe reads 25mL
